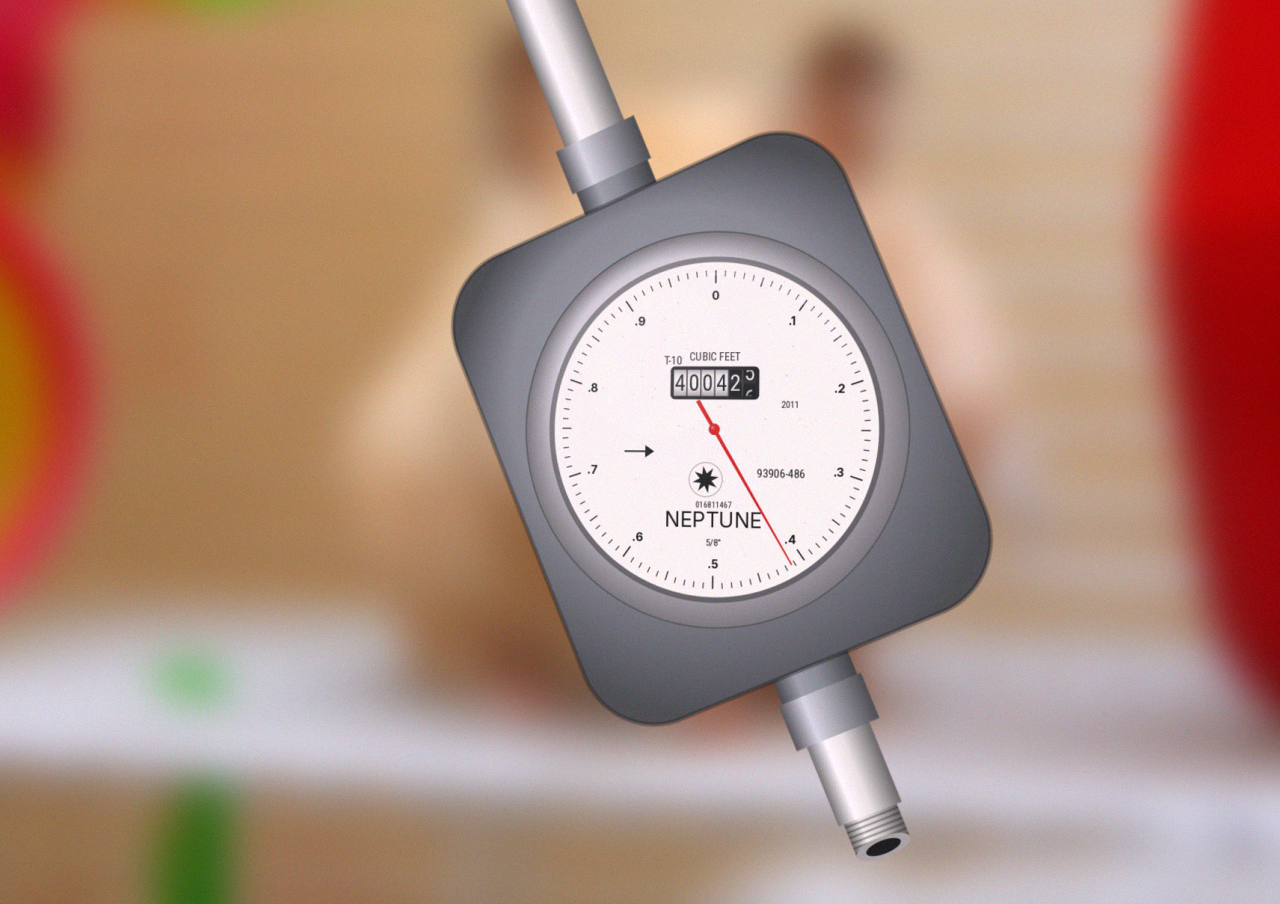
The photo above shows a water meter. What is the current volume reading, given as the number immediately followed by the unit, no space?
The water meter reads 400425.41ft³
